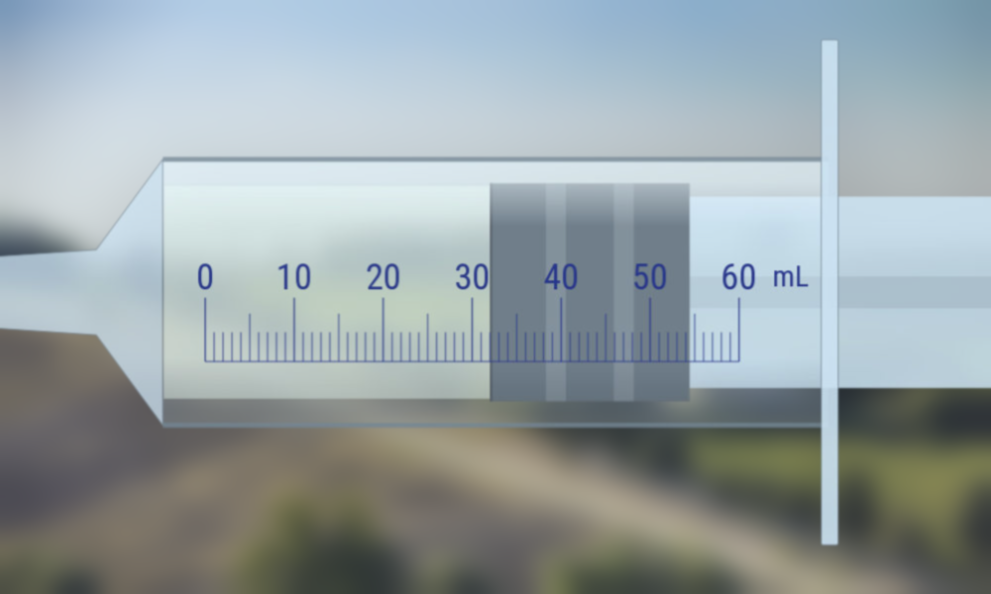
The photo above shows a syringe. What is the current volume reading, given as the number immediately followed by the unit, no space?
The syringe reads 32mL
